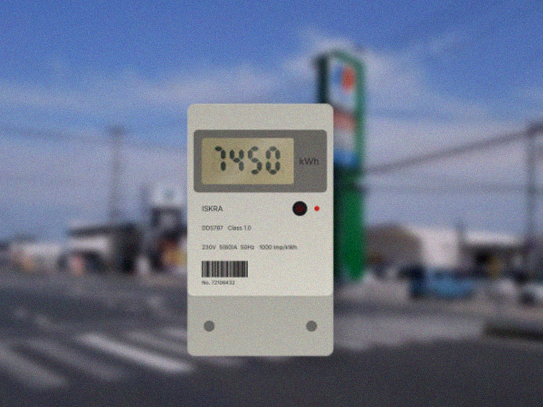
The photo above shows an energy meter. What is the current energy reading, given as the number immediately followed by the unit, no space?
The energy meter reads 7450kWh
